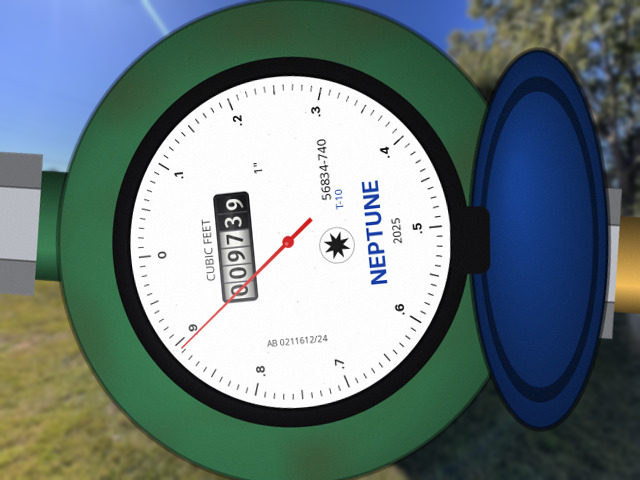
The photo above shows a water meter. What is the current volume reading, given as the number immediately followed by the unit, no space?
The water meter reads 9738.89ft³
